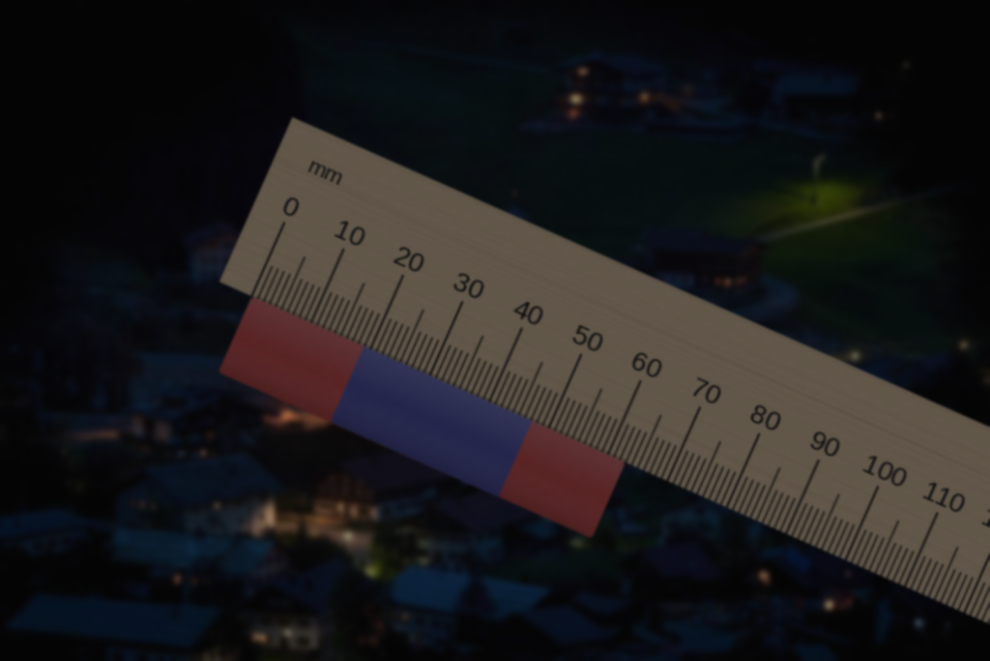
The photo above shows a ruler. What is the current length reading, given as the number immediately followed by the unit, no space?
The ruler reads 63mm
